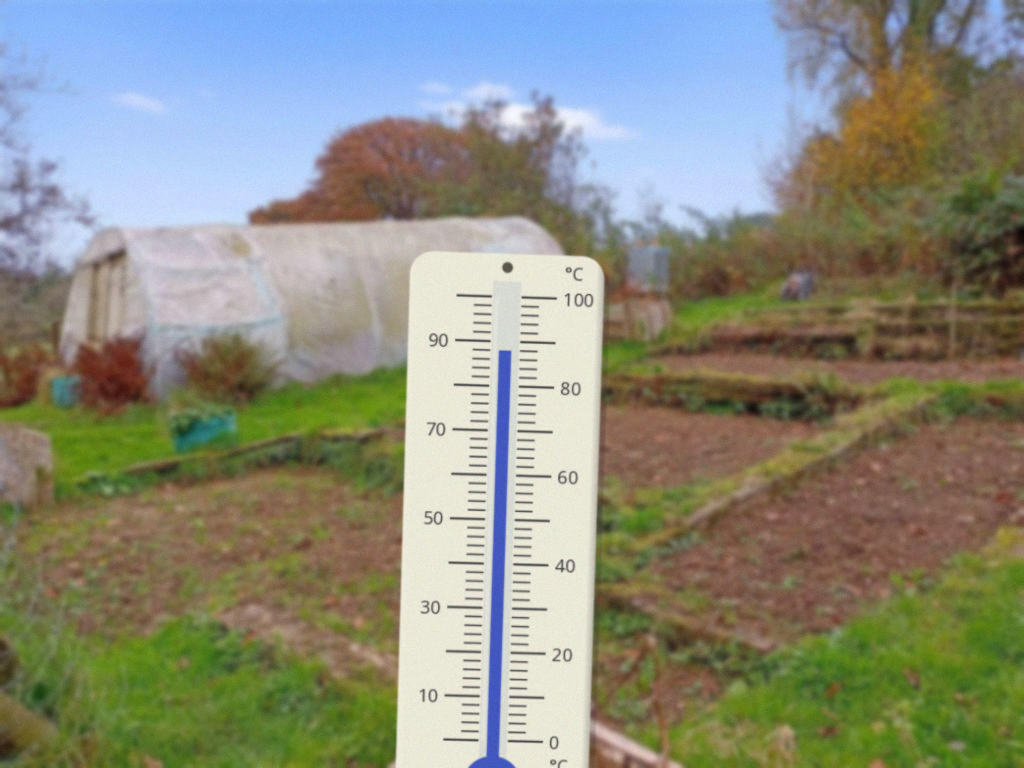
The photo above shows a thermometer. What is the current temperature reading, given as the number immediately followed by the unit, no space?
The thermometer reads 88°C
